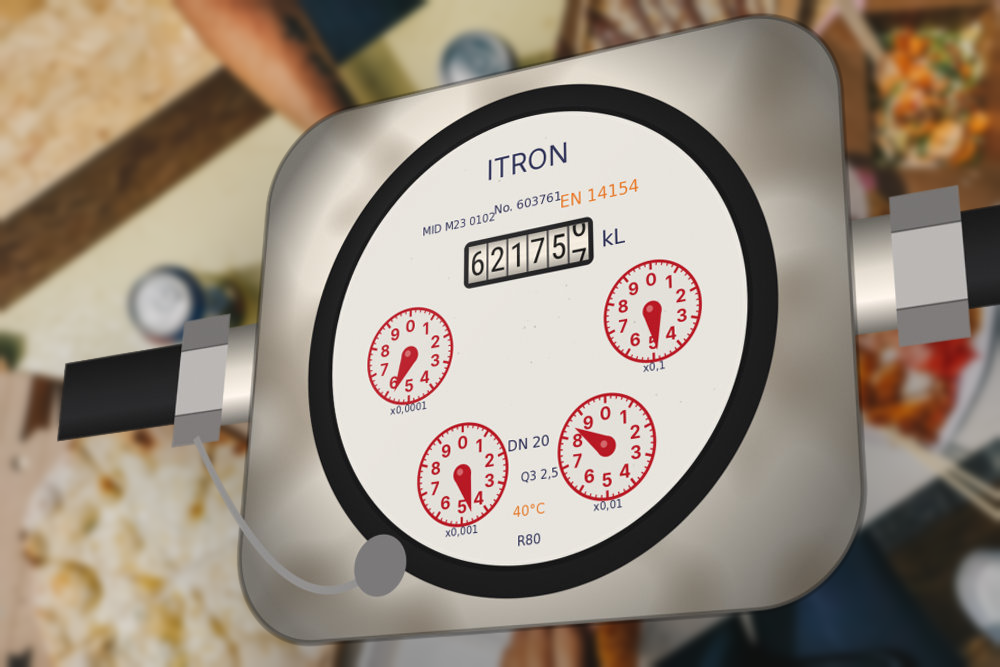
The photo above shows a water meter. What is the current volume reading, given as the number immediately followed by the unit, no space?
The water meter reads 621756.4845kL
